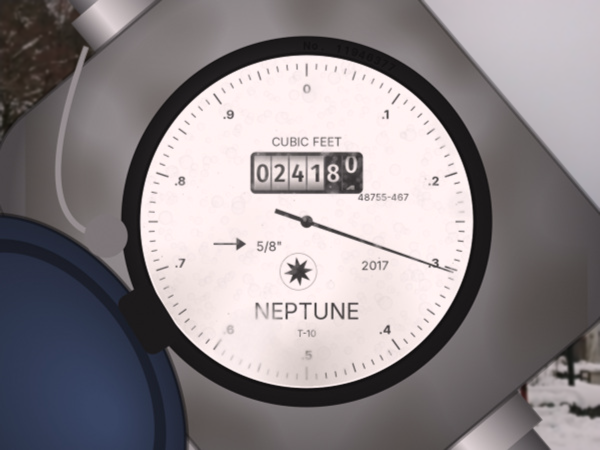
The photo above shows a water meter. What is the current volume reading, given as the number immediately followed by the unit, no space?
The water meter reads 24180.30ft³
